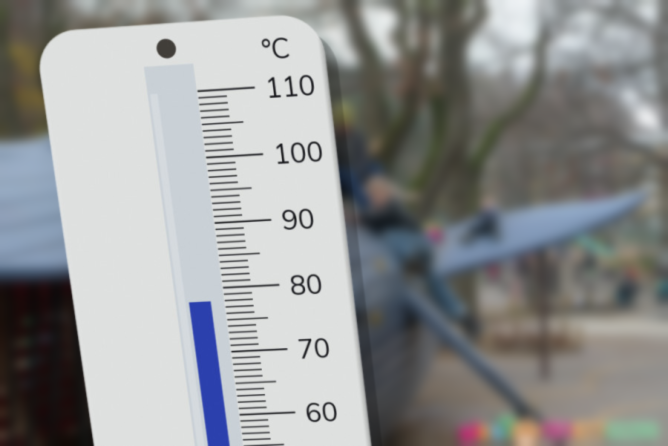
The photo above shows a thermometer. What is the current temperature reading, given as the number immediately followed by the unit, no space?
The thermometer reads 78°C
